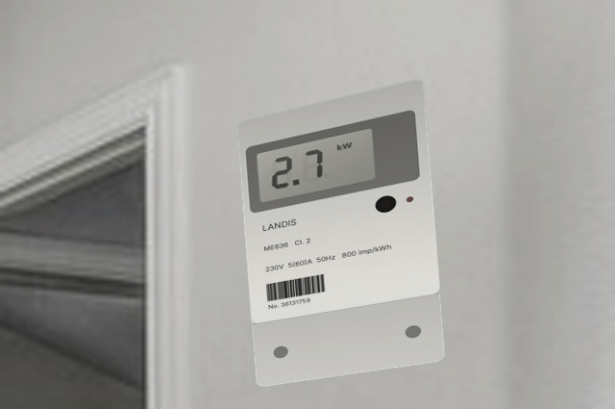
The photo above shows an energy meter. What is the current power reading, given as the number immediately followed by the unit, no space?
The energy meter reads 2.7kW
